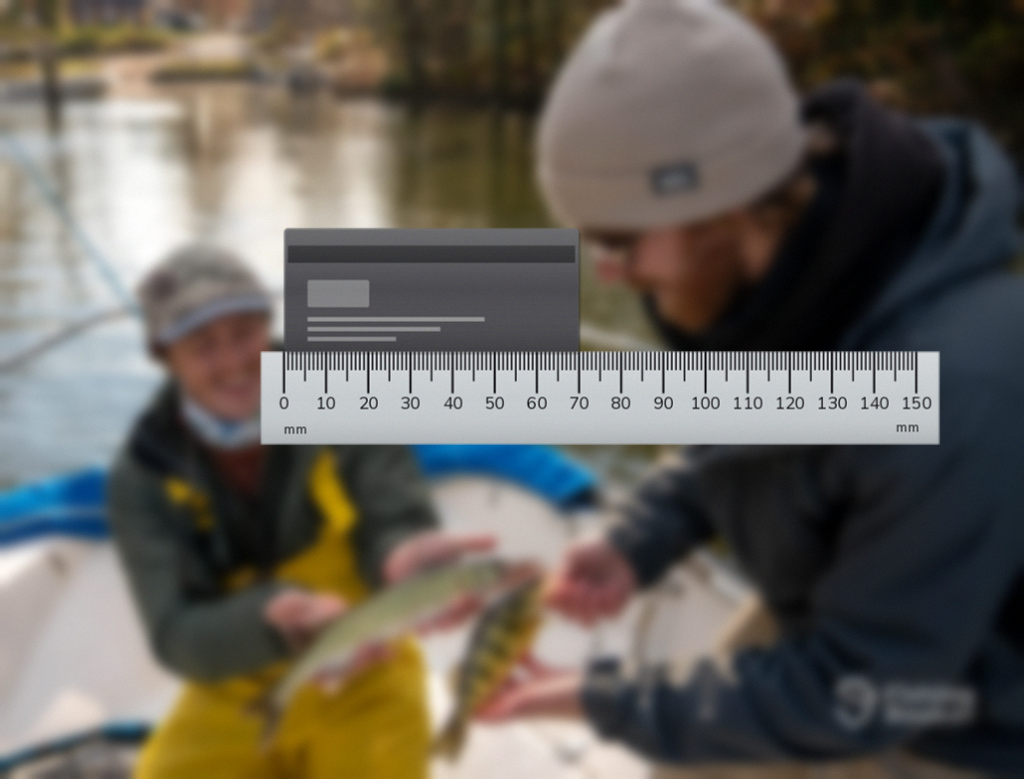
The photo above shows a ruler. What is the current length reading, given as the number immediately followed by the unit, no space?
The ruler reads 70mm
